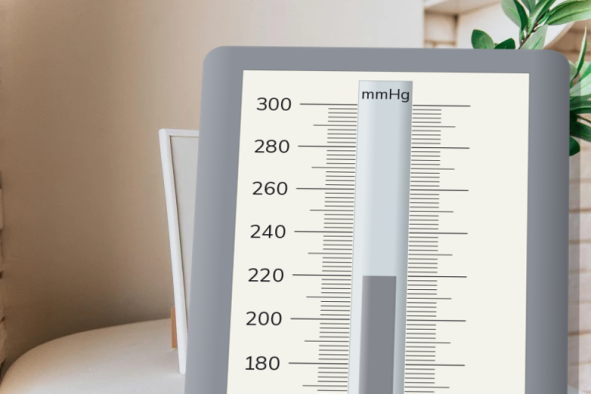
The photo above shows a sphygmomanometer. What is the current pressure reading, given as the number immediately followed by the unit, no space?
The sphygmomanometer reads 220mmHg
